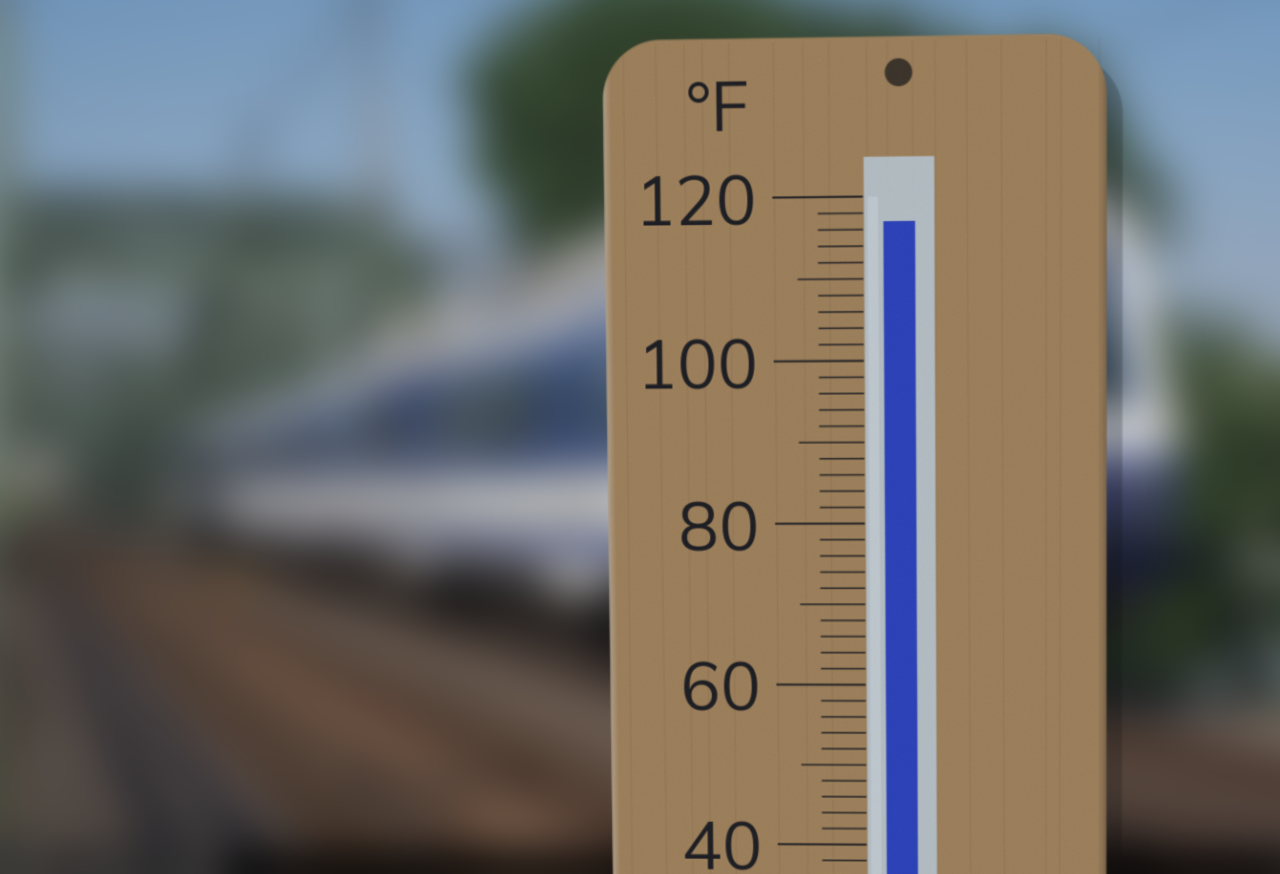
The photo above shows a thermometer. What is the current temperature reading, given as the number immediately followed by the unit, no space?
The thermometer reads 117°F
